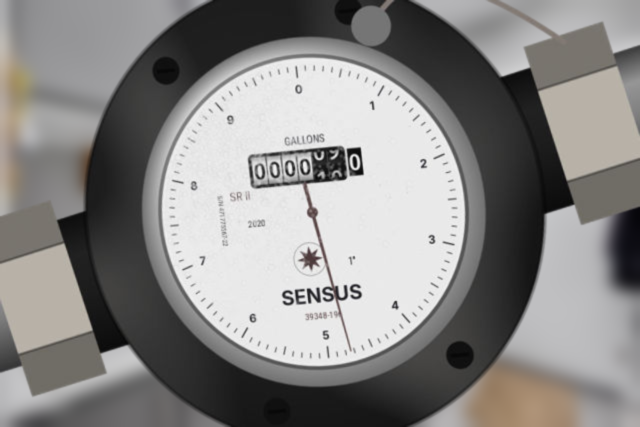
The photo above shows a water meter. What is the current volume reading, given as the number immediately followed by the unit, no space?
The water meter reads 94.7gal
